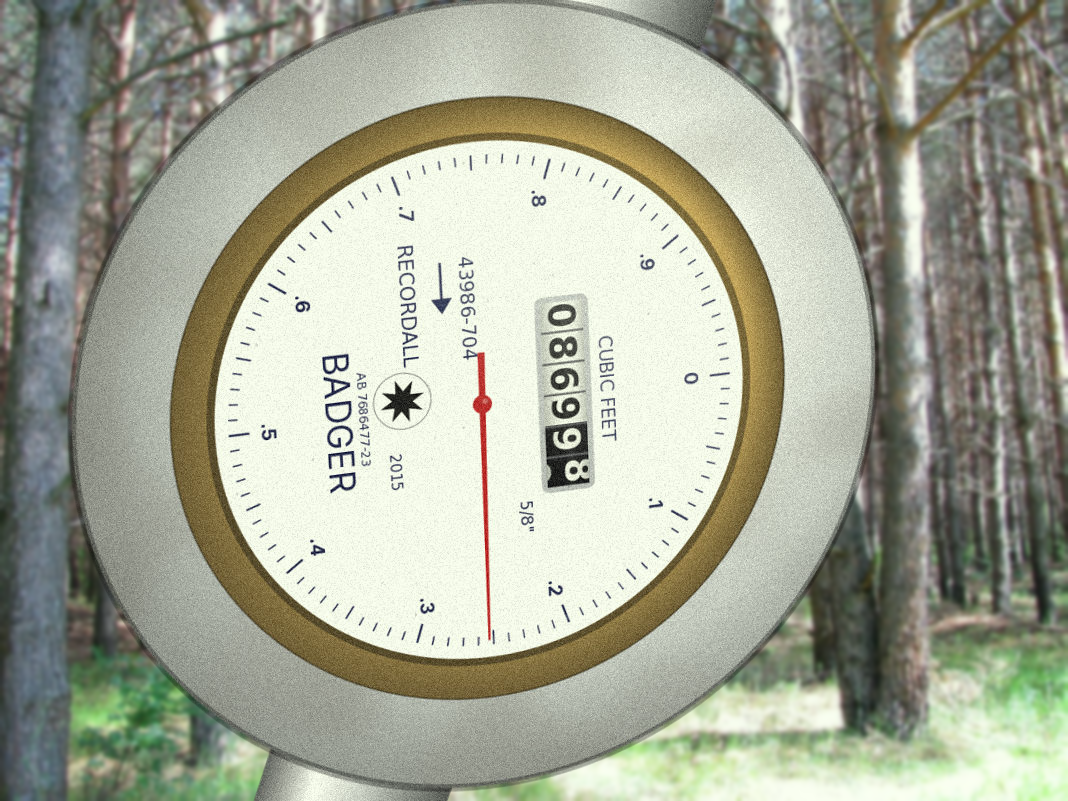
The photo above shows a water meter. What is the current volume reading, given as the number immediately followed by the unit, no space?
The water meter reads 86998.25ft³
